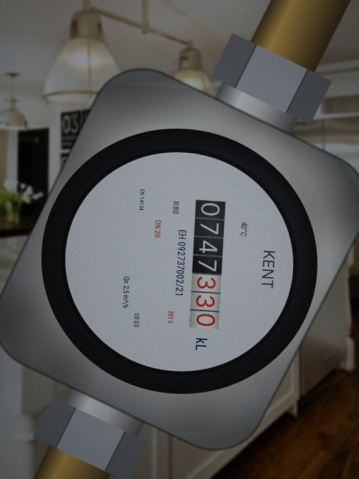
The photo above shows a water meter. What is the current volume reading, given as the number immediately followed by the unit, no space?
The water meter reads 747.330kL
